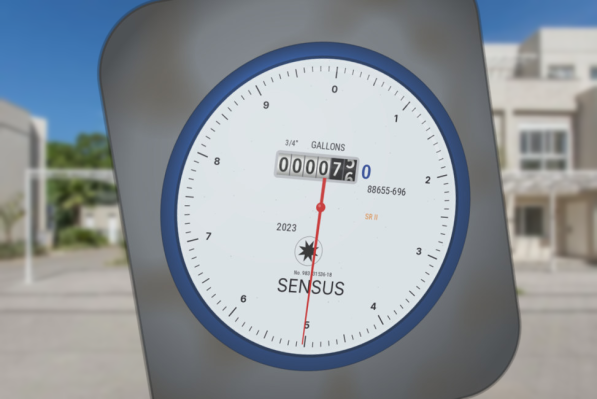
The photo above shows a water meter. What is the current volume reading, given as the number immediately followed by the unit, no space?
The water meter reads 755.0gal
